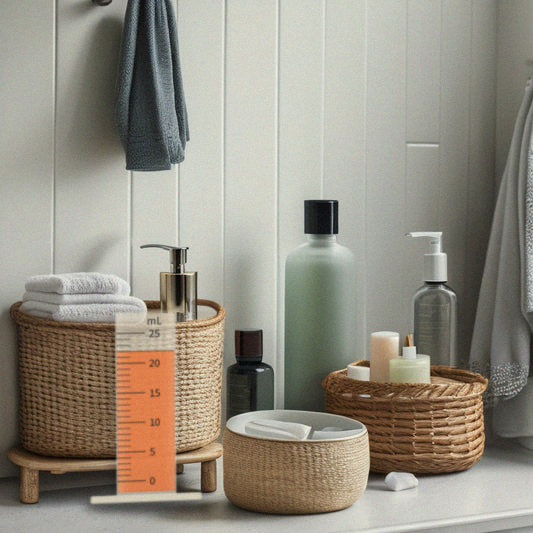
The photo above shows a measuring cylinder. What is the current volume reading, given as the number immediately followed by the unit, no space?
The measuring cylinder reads 22mL
